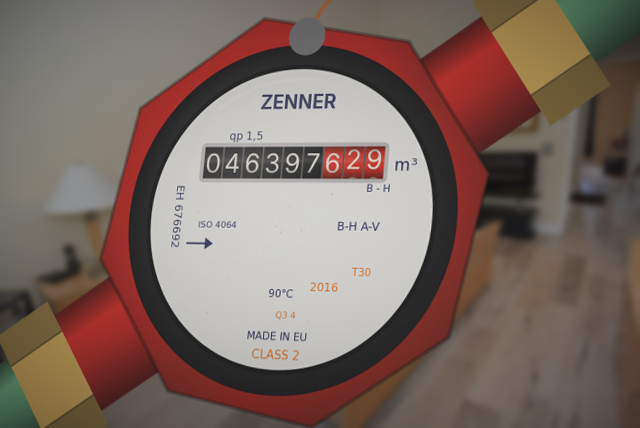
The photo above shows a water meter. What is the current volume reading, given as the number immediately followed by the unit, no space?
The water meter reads 46397.629m³
